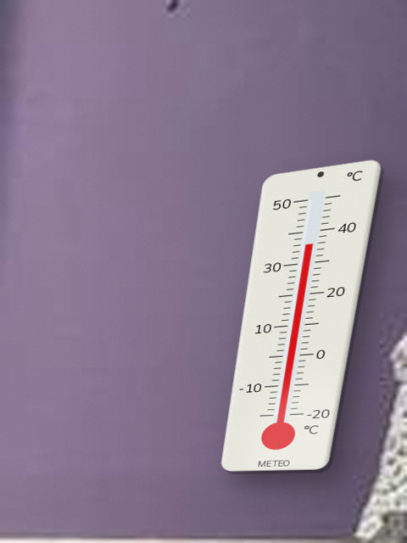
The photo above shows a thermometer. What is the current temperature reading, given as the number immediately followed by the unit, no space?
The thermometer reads 36°C
